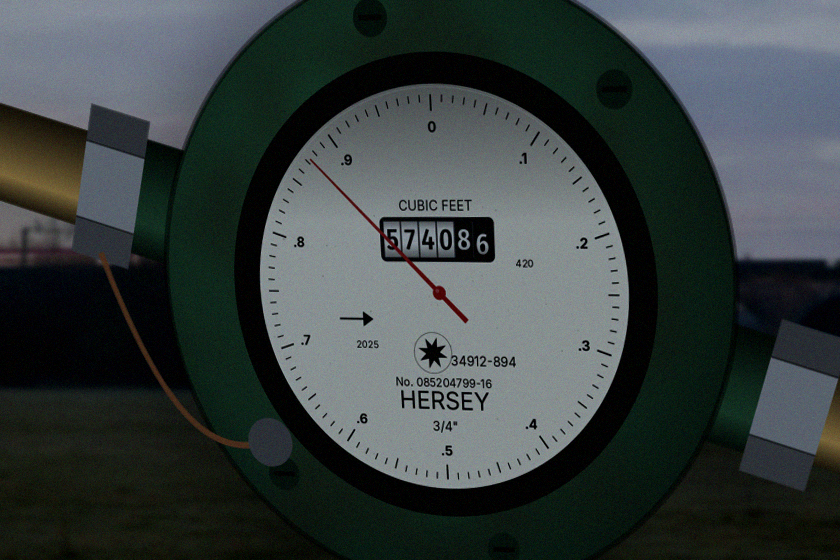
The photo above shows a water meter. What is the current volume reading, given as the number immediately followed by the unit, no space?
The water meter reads 574085.87ft³
